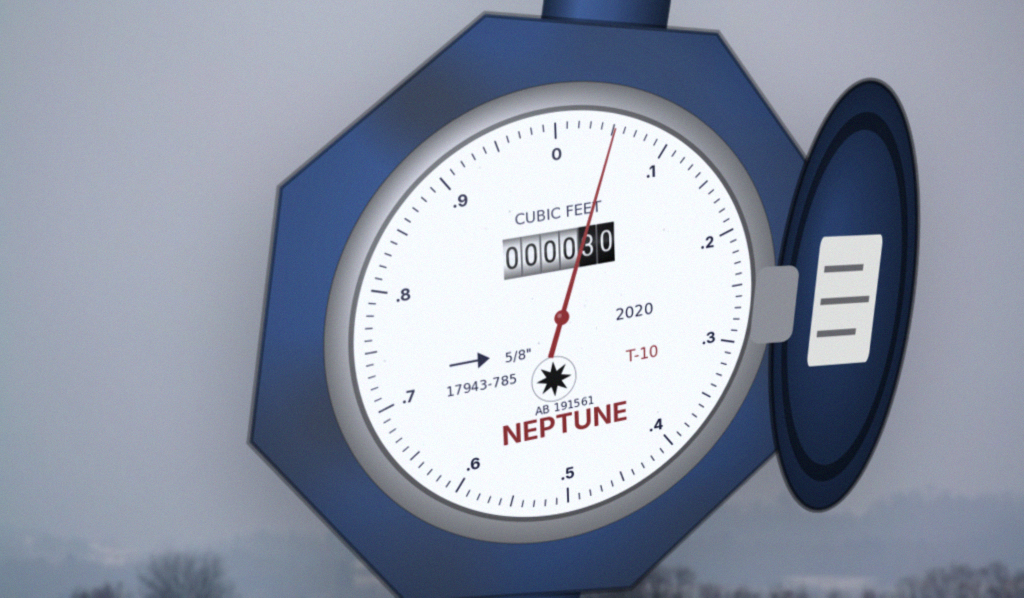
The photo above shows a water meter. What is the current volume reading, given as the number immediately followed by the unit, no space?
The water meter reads 30.05ft³
